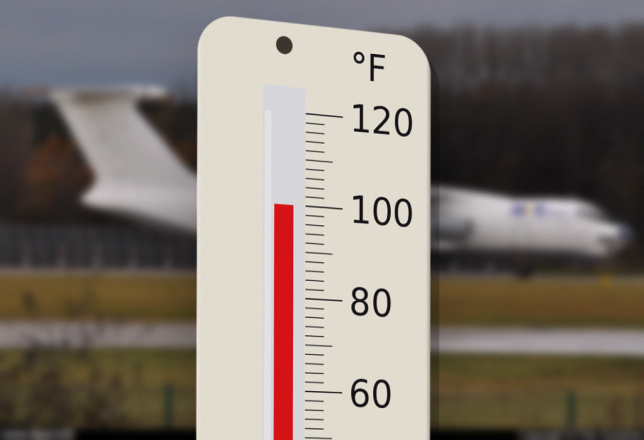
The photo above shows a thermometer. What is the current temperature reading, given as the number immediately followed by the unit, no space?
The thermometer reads 100°F
